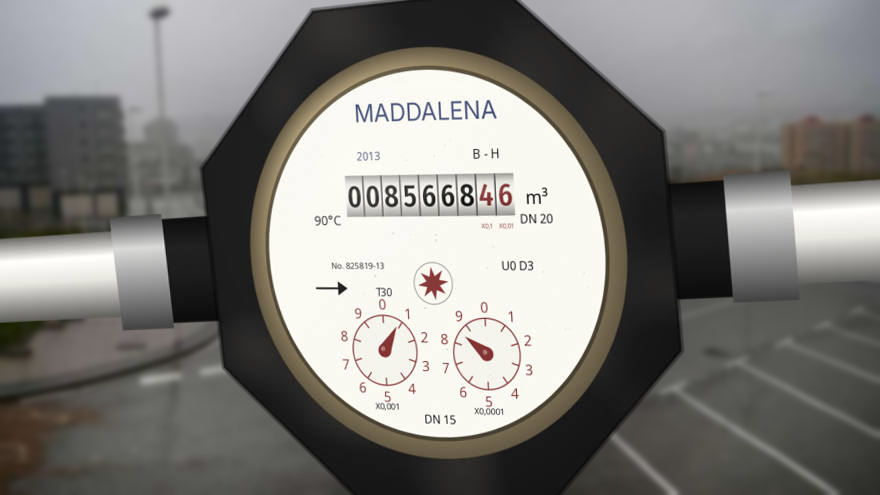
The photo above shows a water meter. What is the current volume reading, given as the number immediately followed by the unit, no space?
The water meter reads 85668.4608m³
